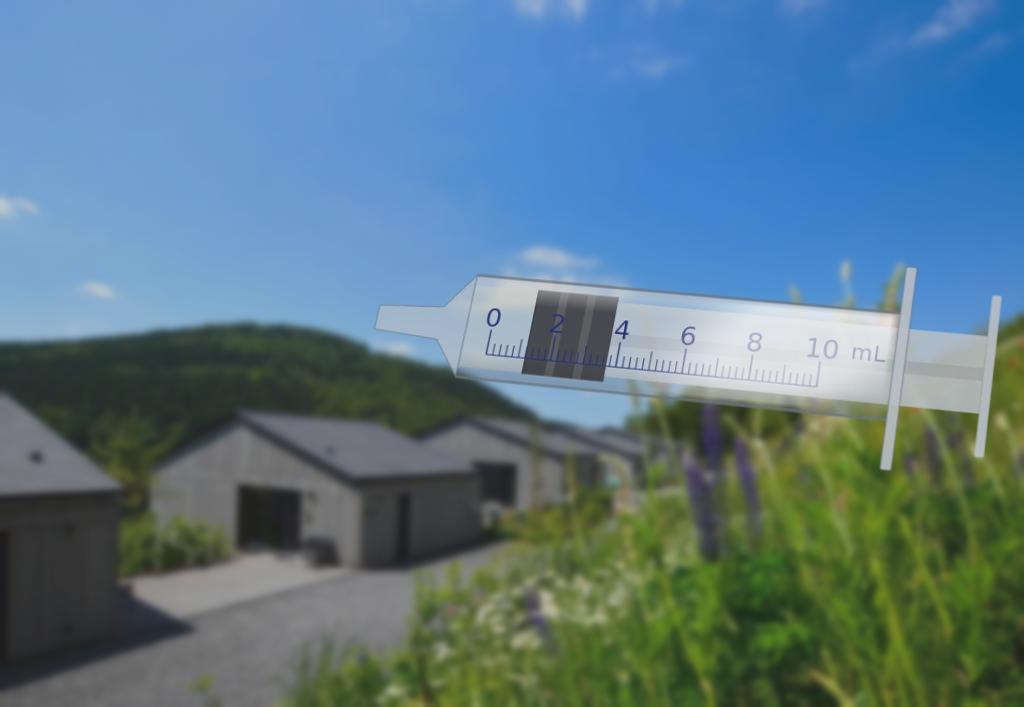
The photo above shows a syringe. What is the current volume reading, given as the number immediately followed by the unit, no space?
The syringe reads 1.2mL
